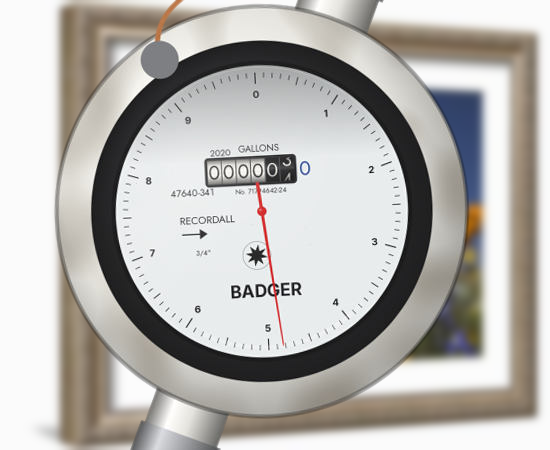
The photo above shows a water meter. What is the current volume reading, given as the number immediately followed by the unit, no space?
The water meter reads 34.8gal
